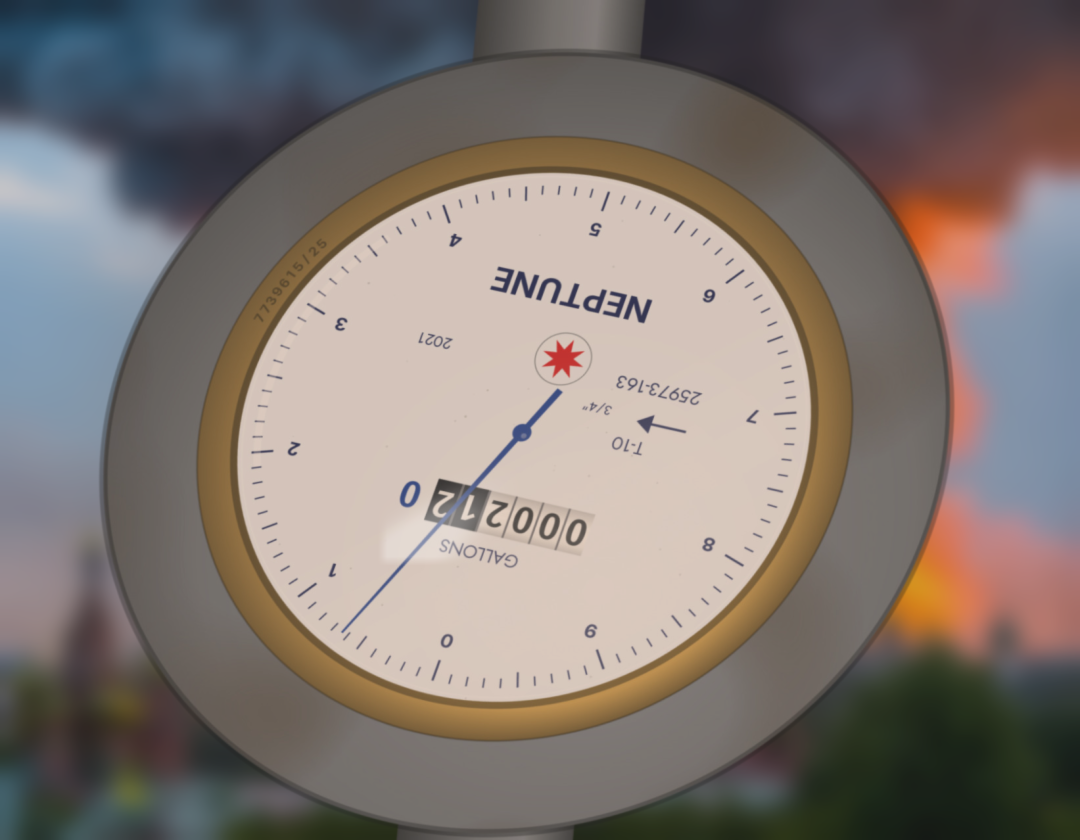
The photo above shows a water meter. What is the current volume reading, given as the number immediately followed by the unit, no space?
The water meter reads 2120.6gal
